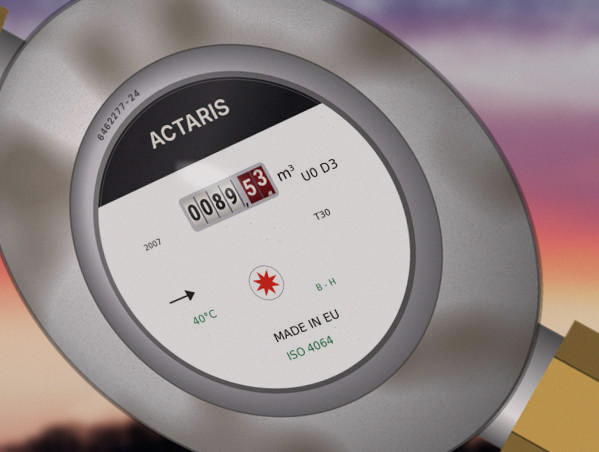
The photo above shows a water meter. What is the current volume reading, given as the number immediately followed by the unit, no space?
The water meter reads 89.53m³
